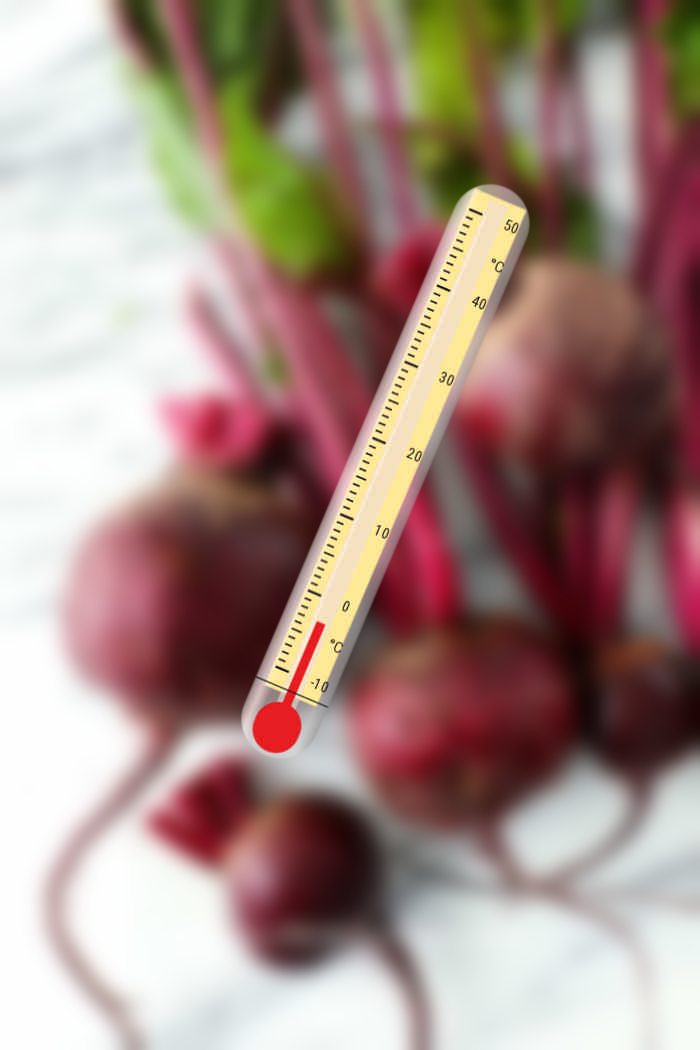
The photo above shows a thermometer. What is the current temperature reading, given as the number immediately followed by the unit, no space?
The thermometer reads -3°C
